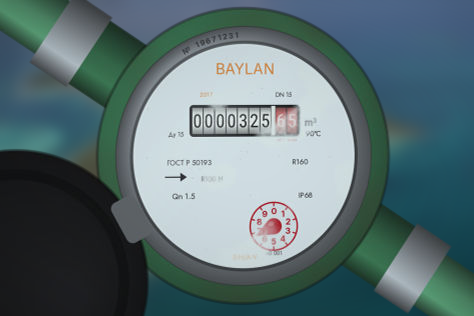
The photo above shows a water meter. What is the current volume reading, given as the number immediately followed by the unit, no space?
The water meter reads 325.656m³
